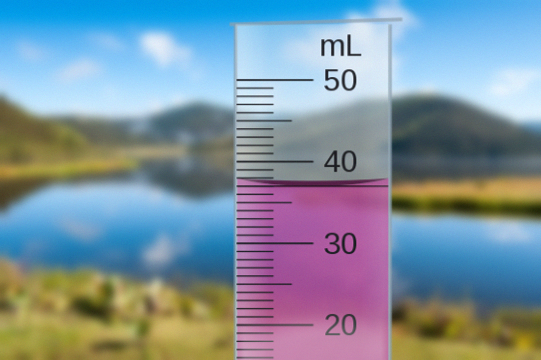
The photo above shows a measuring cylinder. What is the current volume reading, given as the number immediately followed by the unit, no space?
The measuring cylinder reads 37mL
